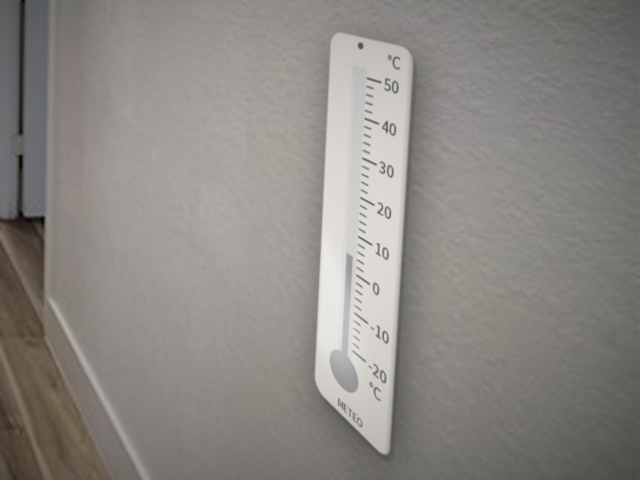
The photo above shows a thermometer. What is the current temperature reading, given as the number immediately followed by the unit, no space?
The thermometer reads 4°C
